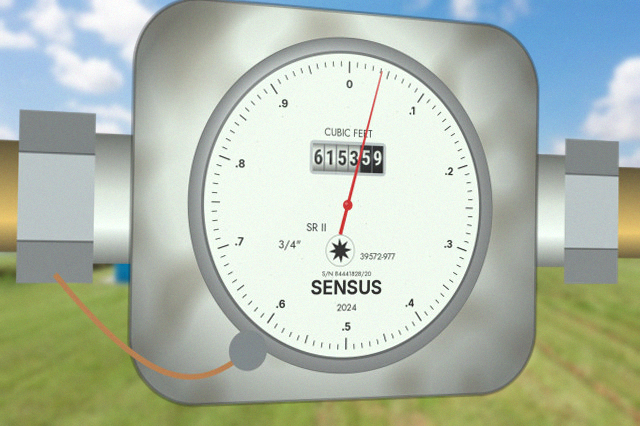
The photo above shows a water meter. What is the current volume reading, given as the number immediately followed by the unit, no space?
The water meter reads 615359.04ft³
